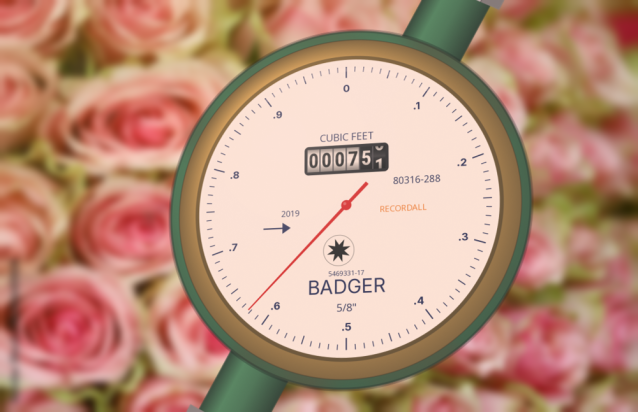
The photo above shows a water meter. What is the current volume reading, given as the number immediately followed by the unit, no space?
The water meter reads 750.62ft³
